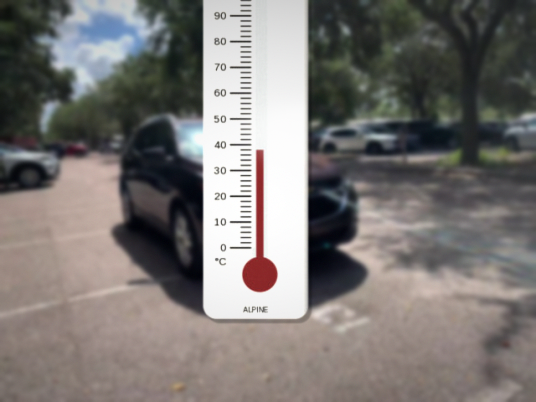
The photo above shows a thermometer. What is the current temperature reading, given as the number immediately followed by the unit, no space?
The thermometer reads 38°C
